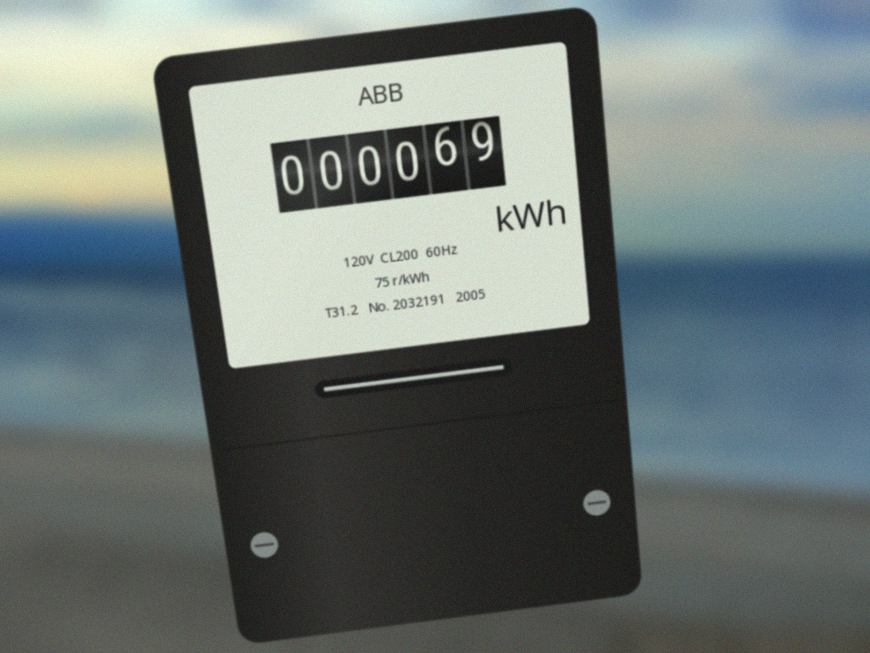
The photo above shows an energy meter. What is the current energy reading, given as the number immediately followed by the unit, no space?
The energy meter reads 69kWh
